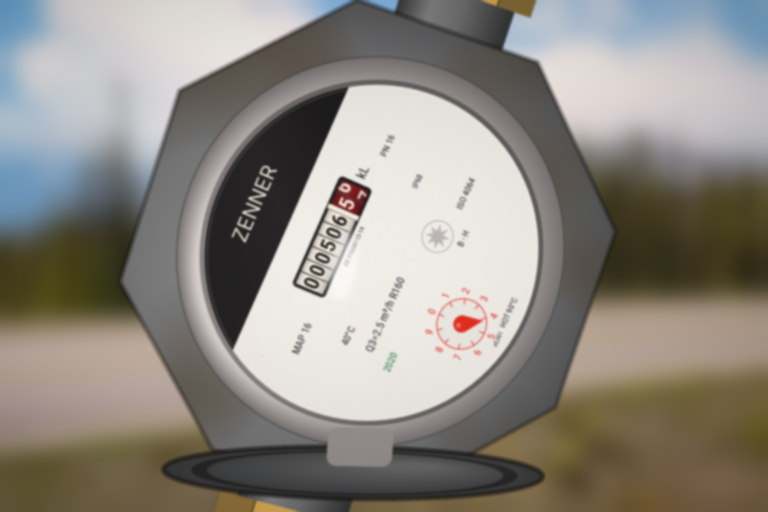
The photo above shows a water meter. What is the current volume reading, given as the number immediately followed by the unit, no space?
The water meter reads 506.564kL
